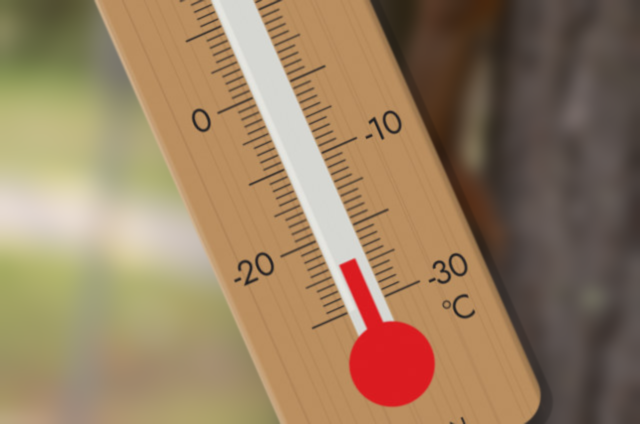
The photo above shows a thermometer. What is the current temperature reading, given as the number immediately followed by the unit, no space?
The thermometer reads -24°C
